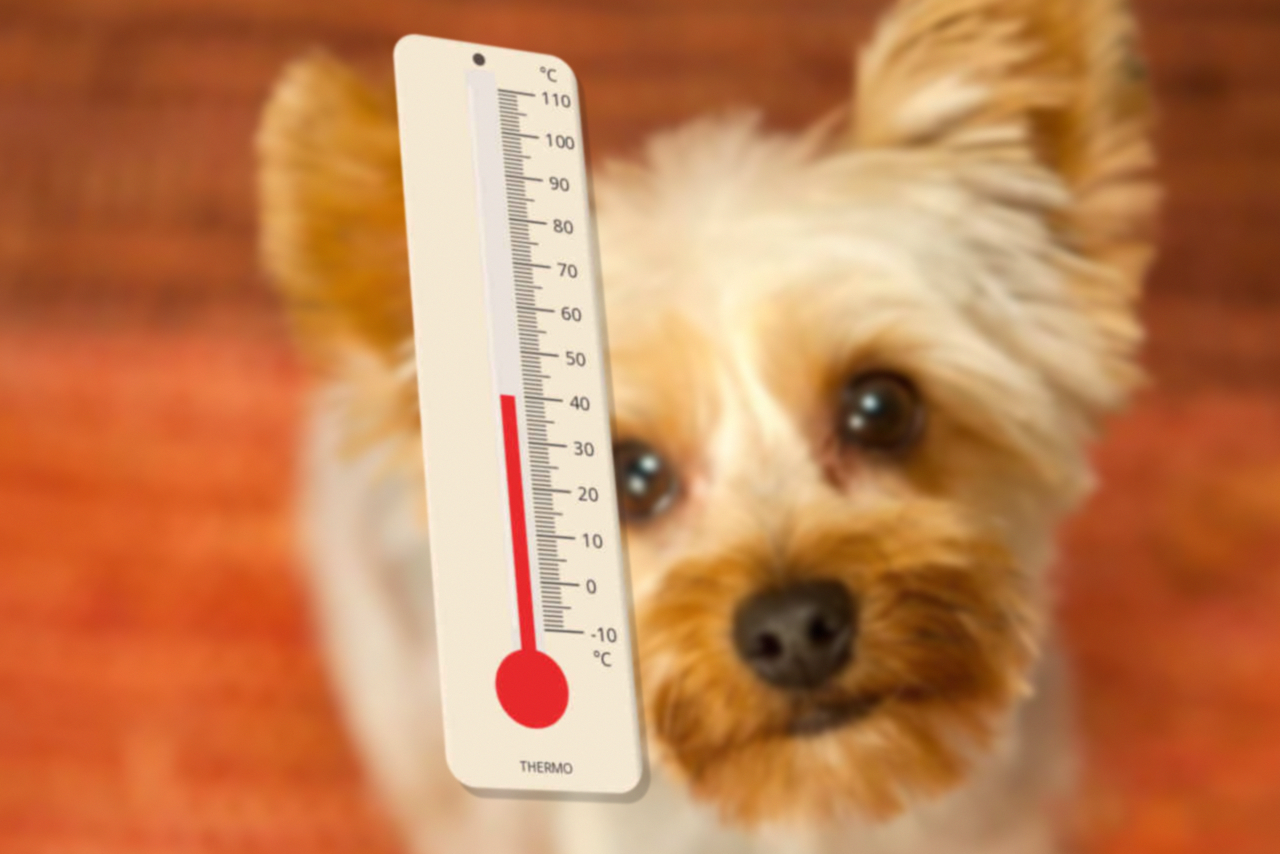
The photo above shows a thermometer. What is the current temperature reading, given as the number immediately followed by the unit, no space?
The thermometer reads 40°C
